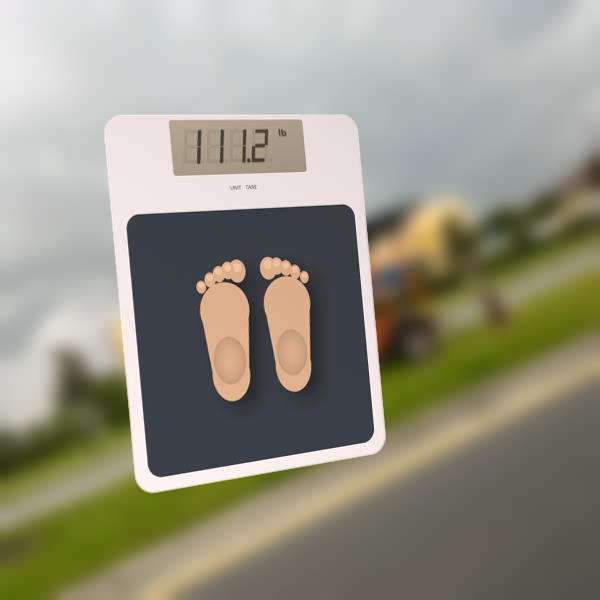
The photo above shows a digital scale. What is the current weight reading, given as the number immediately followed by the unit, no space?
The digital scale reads 111.2lb
